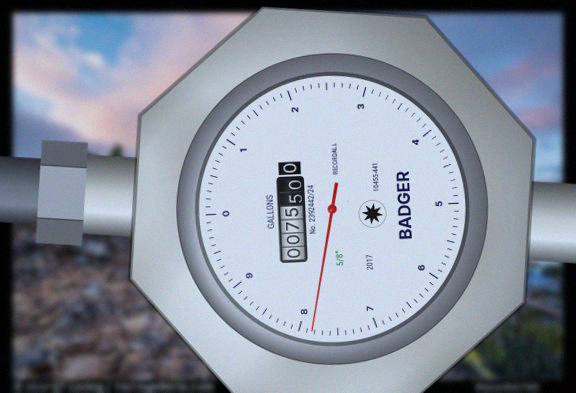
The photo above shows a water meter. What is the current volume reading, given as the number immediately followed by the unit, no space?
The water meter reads 75497.8gal
